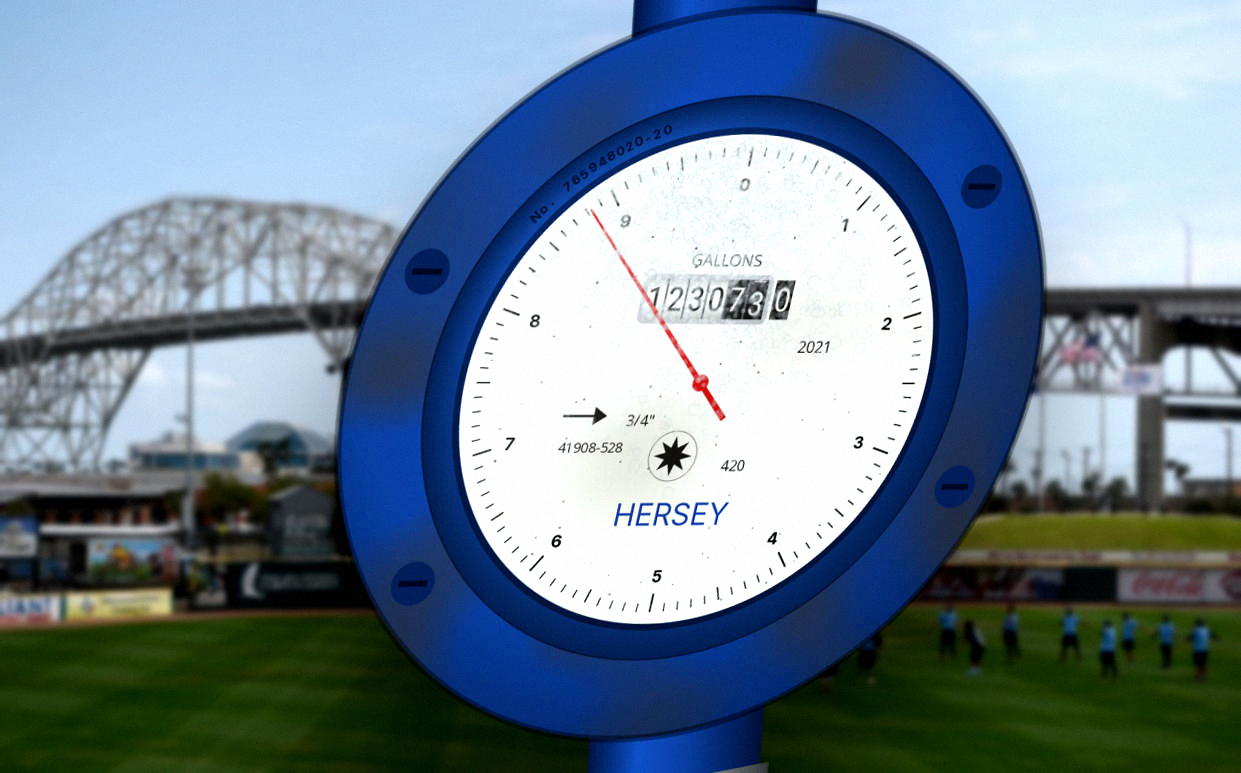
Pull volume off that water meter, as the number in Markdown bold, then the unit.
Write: **1230728.8** gal
